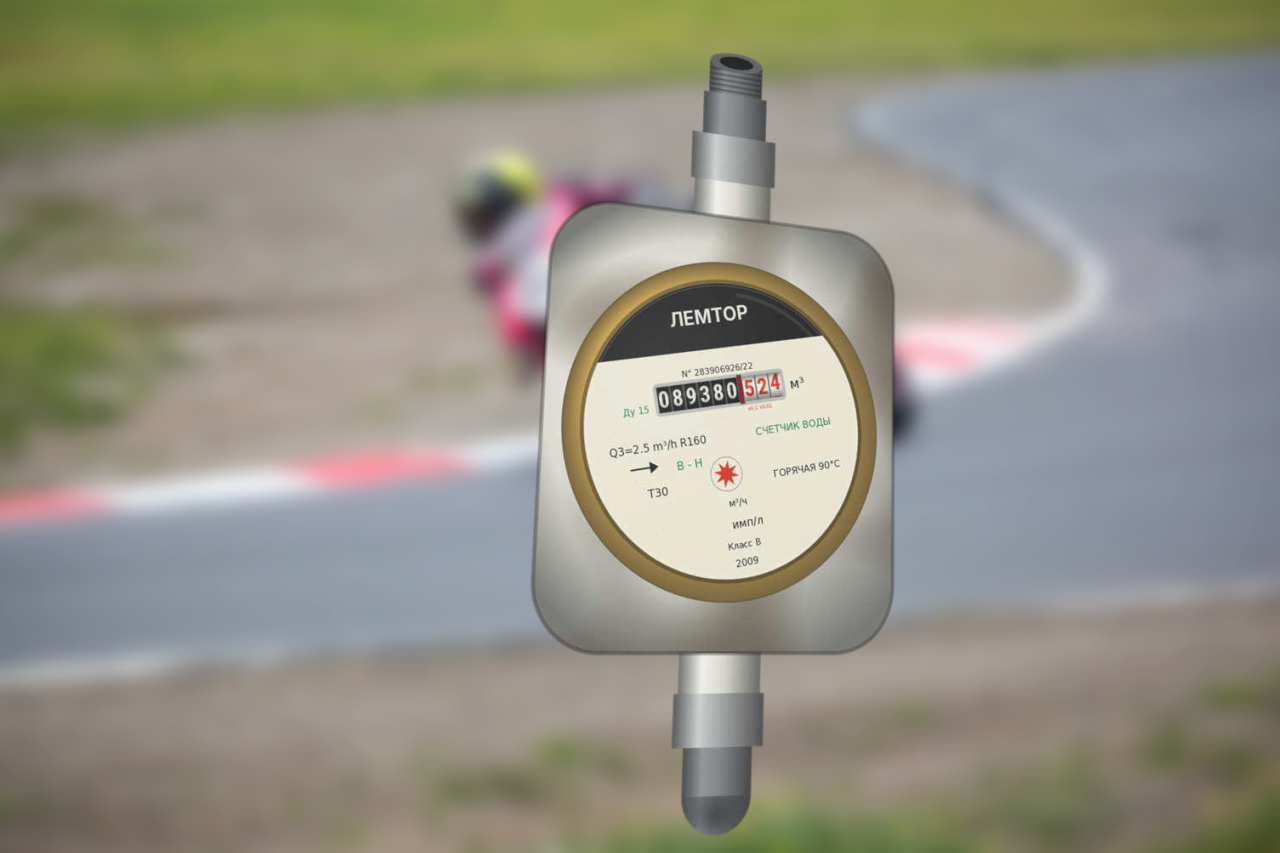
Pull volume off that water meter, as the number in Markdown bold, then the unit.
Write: **89380.524** m³
